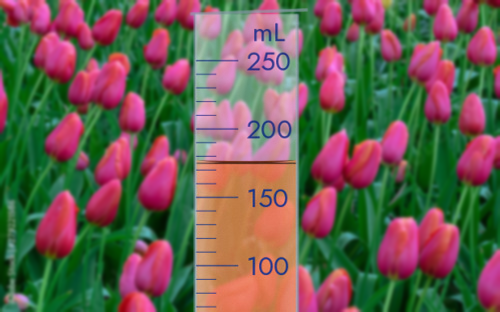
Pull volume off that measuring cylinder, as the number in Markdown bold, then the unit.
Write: **175** mL
